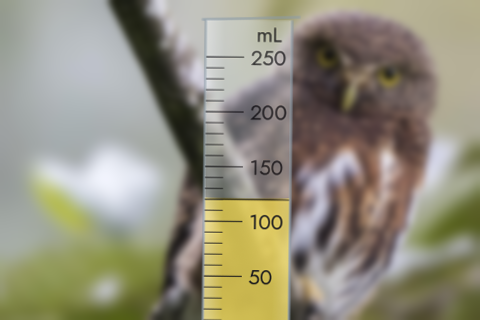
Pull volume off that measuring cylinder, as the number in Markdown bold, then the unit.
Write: **120** mL
